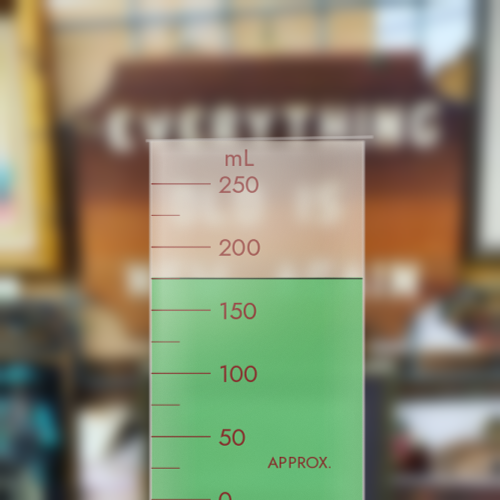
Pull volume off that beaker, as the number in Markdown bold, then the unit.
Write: **175** mL
